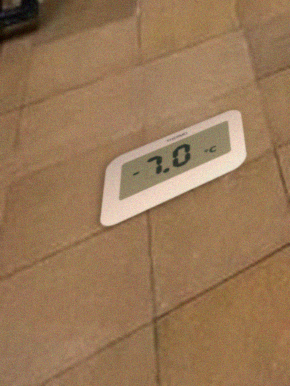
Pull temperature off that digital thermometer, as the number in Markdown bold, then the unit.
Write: **-7.0** °C
